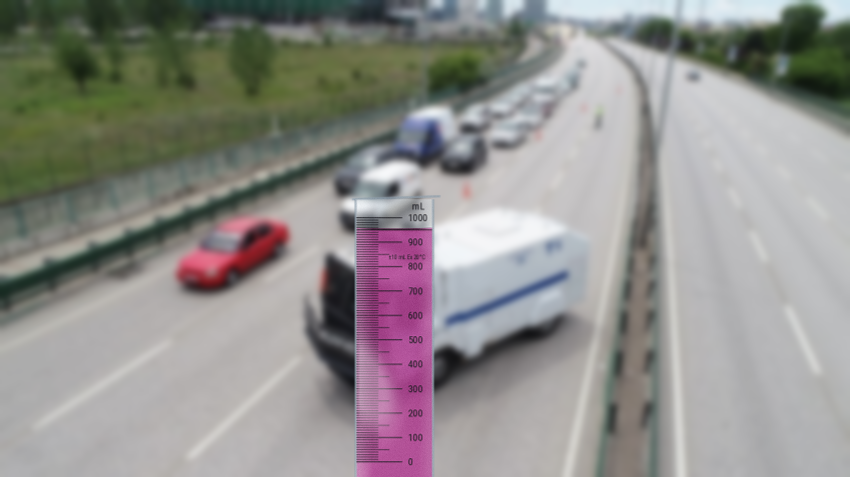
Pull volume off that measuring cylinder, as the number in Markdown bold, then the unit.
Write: **950** mL
